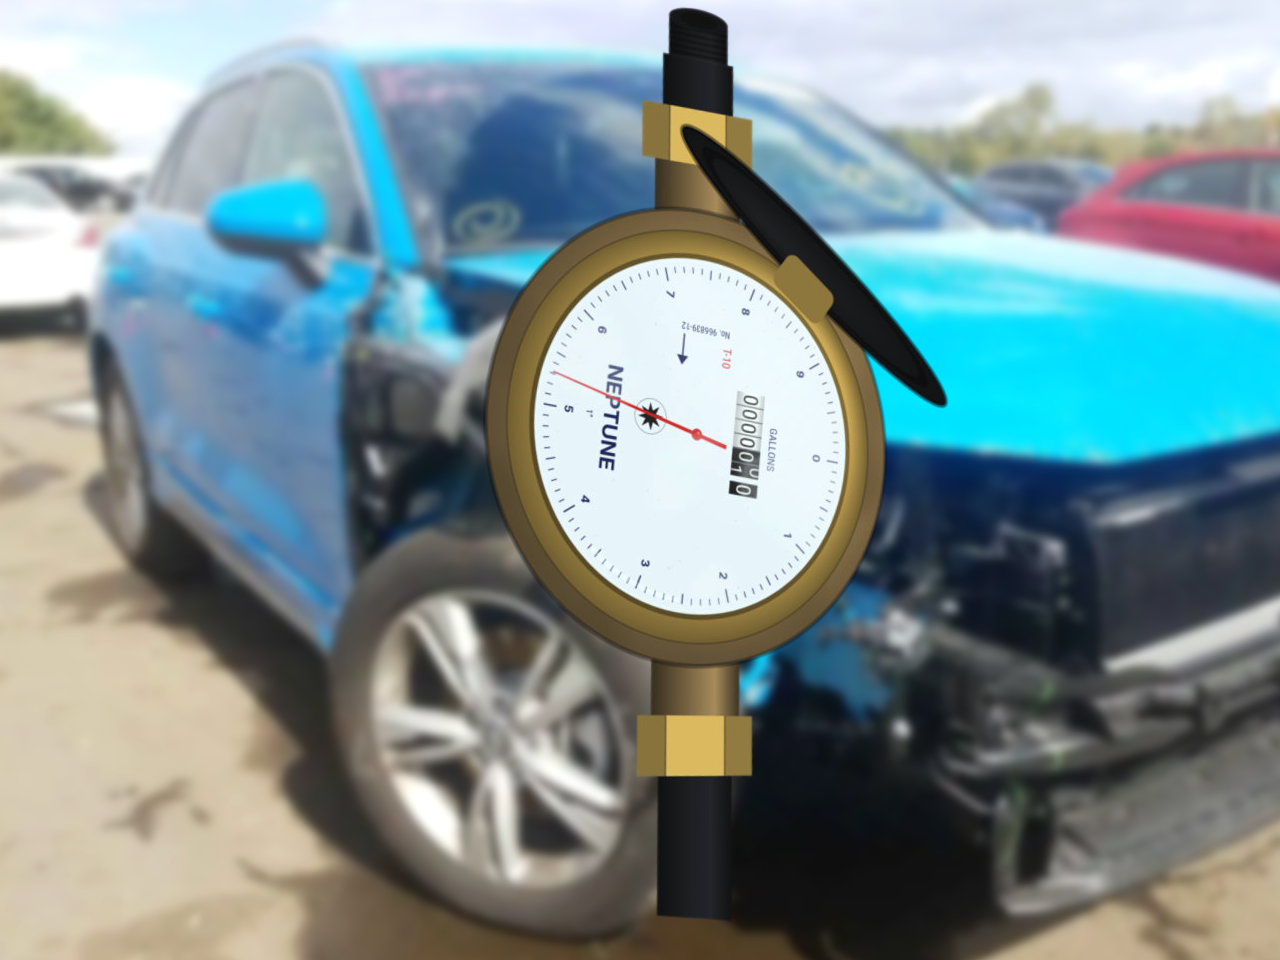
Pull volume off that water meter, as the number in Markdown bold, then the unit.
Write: **5.3** gal
